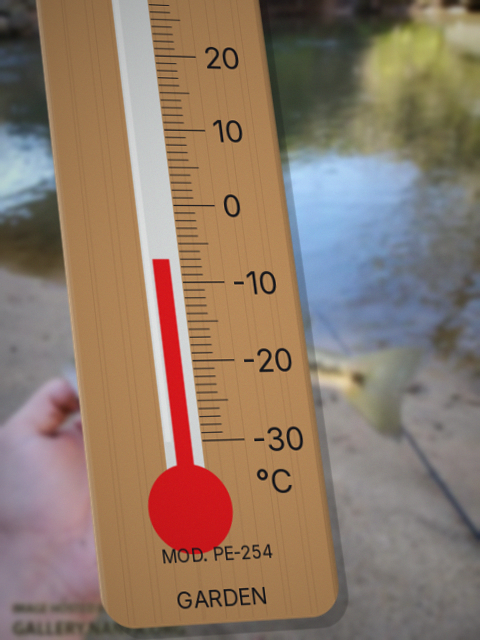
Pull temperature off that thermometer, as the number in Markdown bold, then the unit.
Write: **-7** °C
